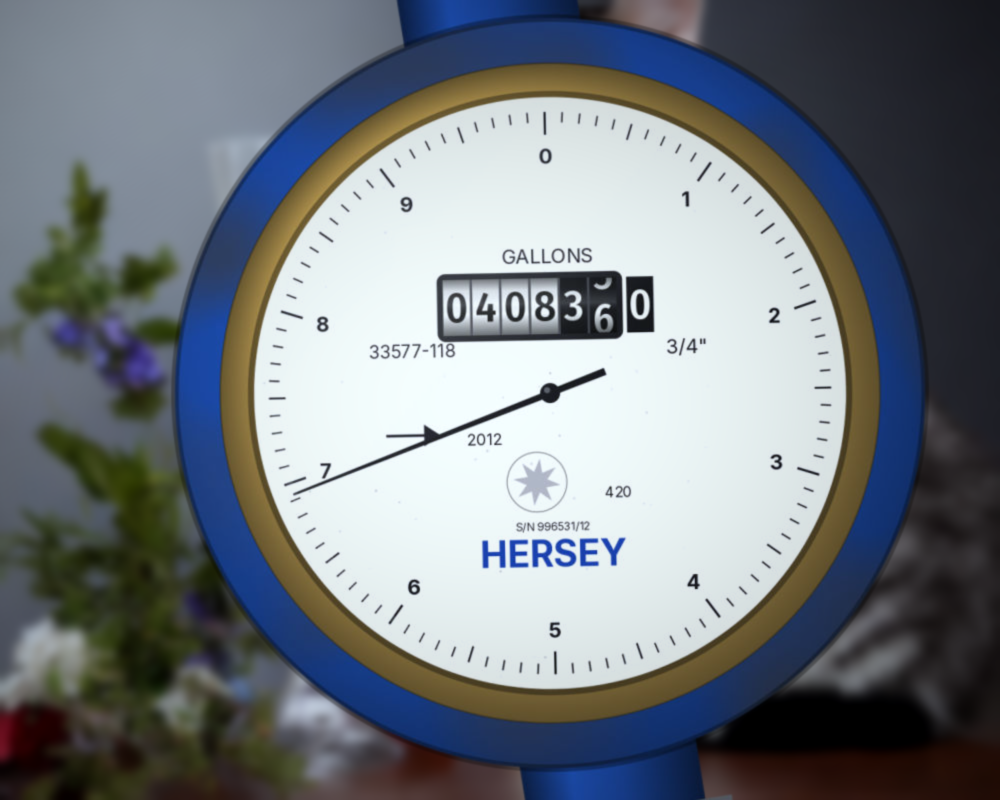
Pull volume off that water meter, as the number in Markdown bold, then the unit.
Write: **408356.9** gal
